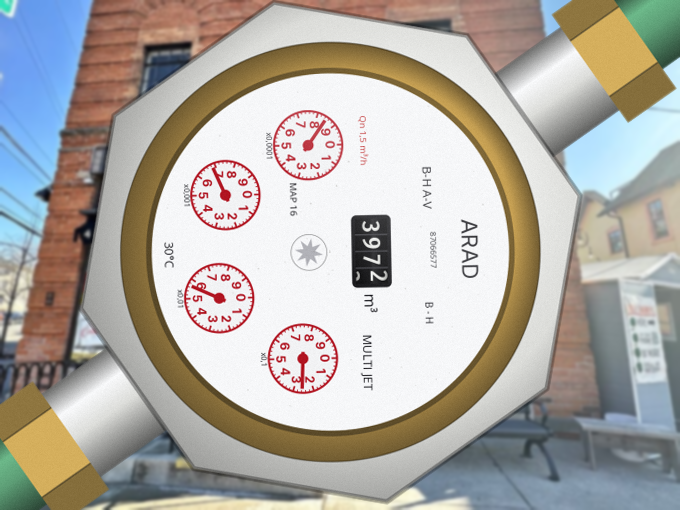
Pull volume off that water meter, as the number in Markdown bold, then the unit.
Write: **3972.2568** m³
